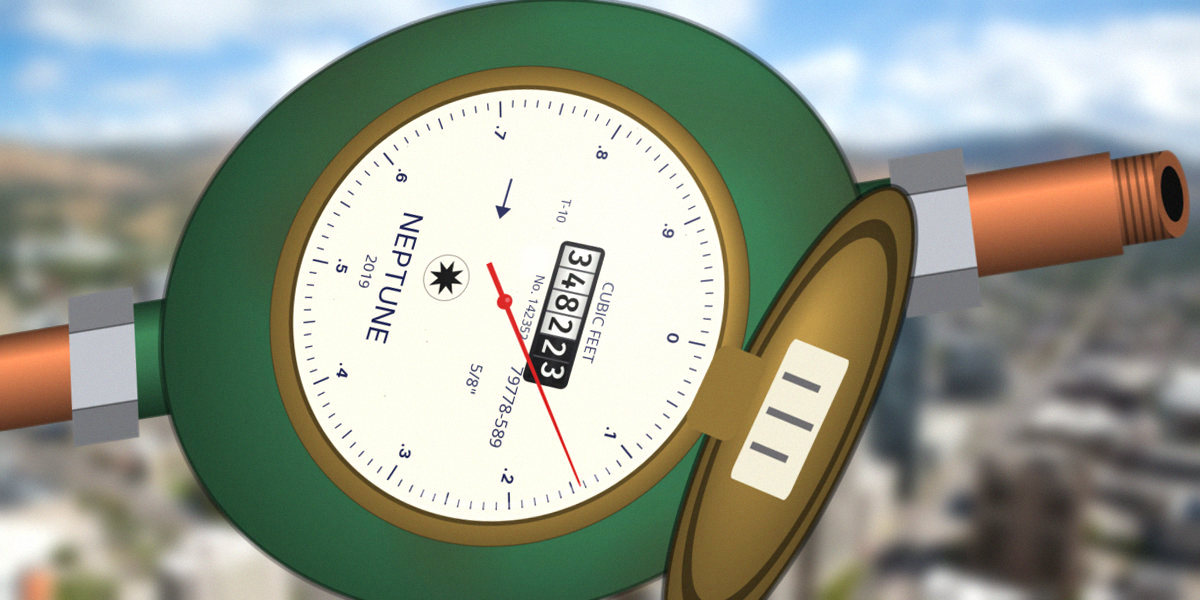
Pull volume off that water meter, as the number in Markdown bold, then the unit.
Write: **348223.14** ft³
